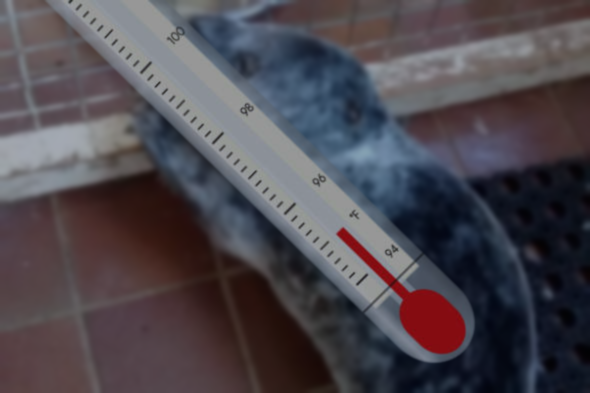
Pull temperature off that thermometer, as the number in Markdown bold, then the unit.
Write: **95** °F
